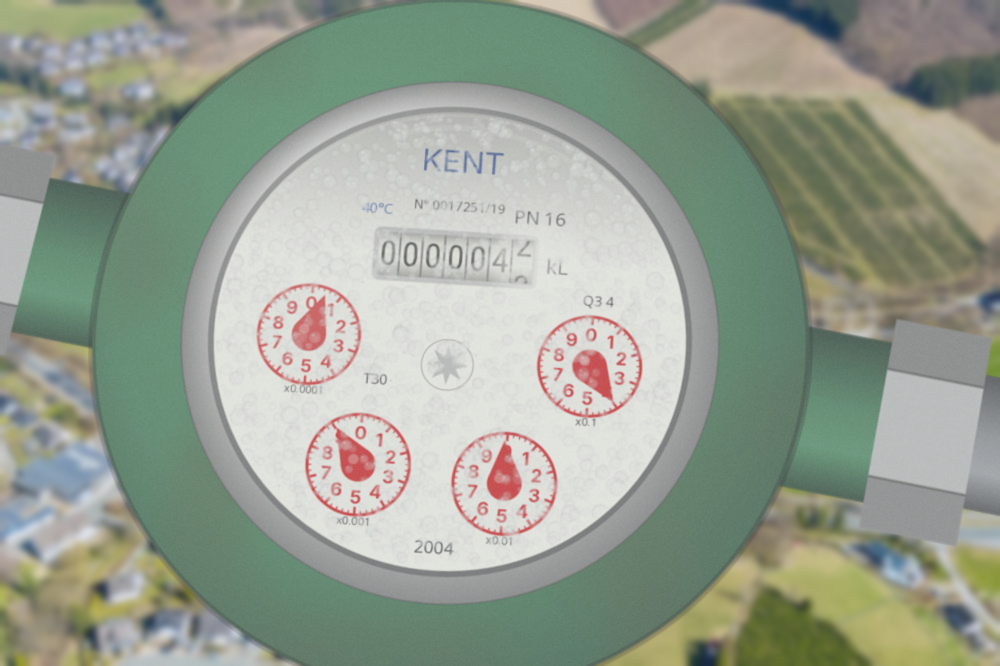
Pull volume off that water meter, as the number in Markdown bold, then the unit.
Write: **42.3990** kL
